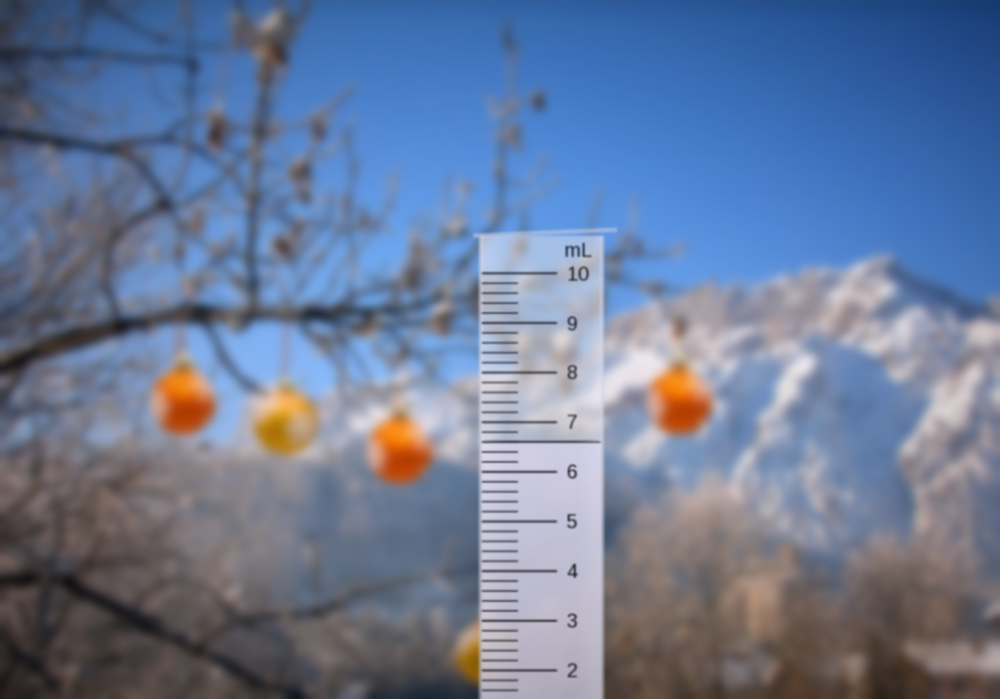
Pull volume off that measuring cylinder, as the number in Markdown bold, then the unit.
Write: **6.6** mL
